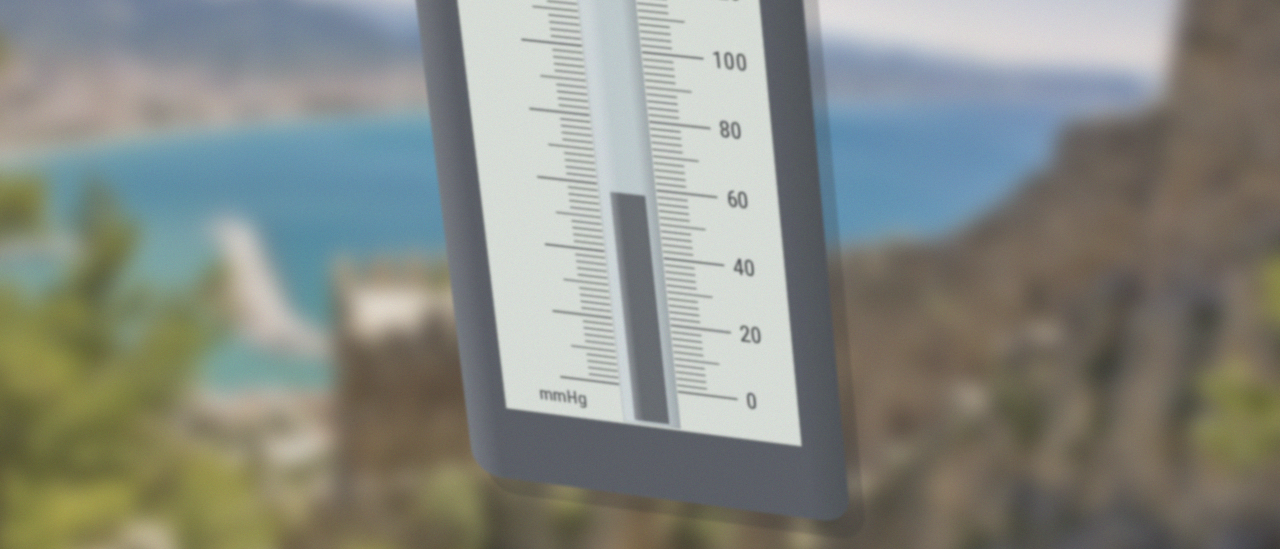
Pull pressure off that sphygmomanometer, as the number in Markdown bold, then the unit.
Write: **58** mmHg
